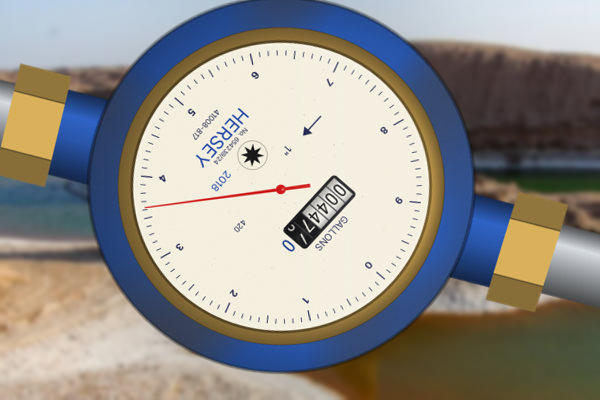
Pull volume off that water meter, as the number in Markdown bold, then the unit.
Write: **44773.6** gal
